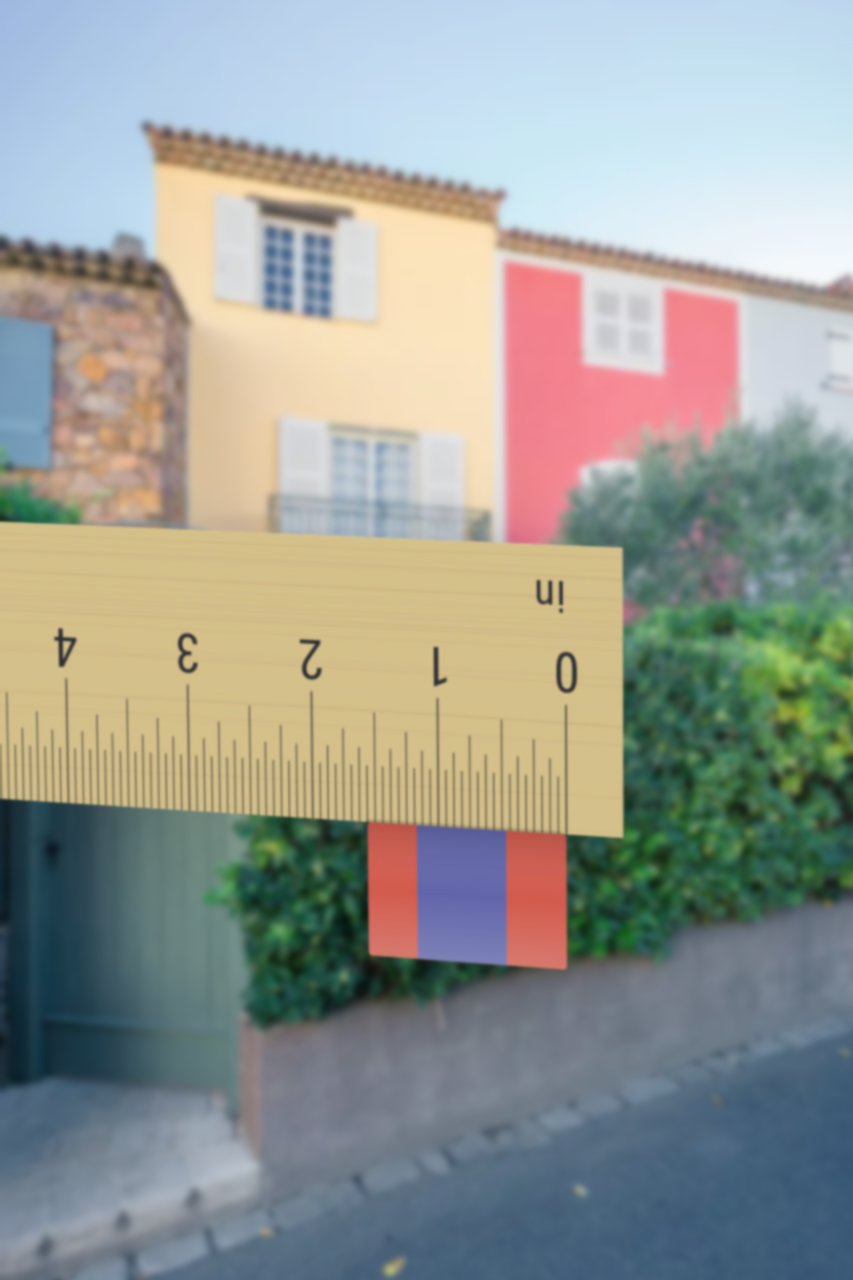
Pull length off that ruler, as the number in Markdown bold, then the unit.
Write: **1.5625** in
